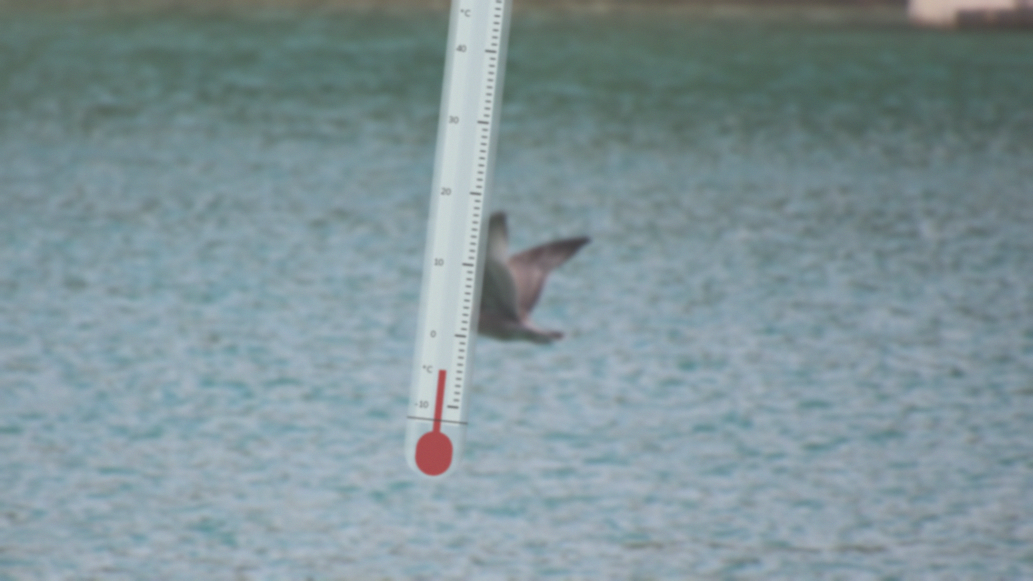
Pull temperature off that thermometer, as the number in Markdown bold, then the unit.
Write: **-5** °C
